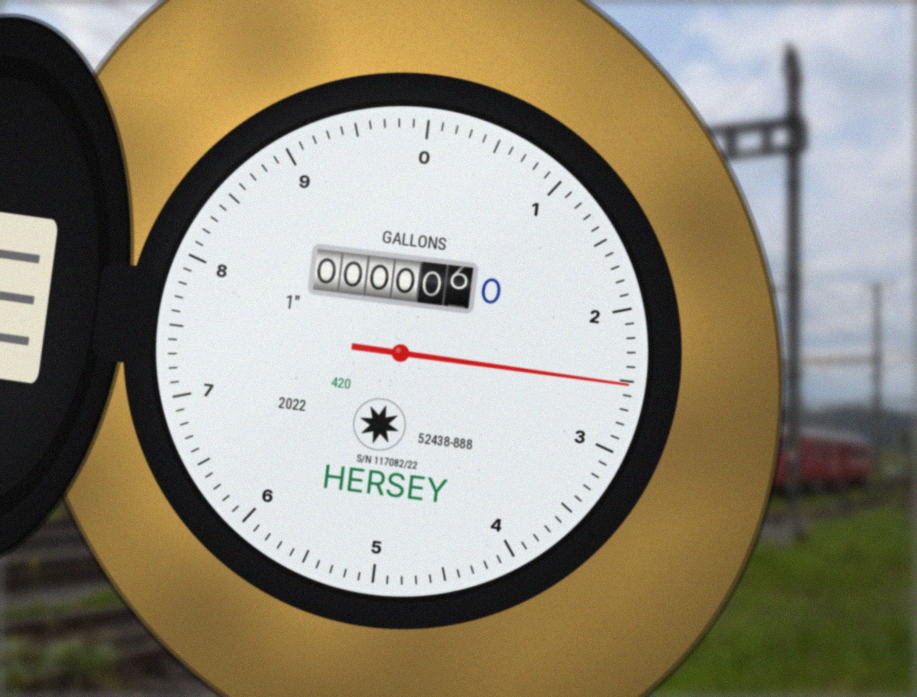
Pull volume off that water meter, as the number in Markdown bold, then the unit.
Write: **62.5** gal
